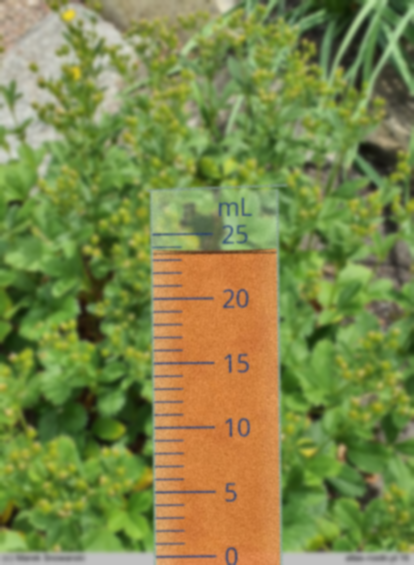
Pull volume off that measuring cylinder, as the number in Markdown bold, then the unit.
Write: **23.5** mL
